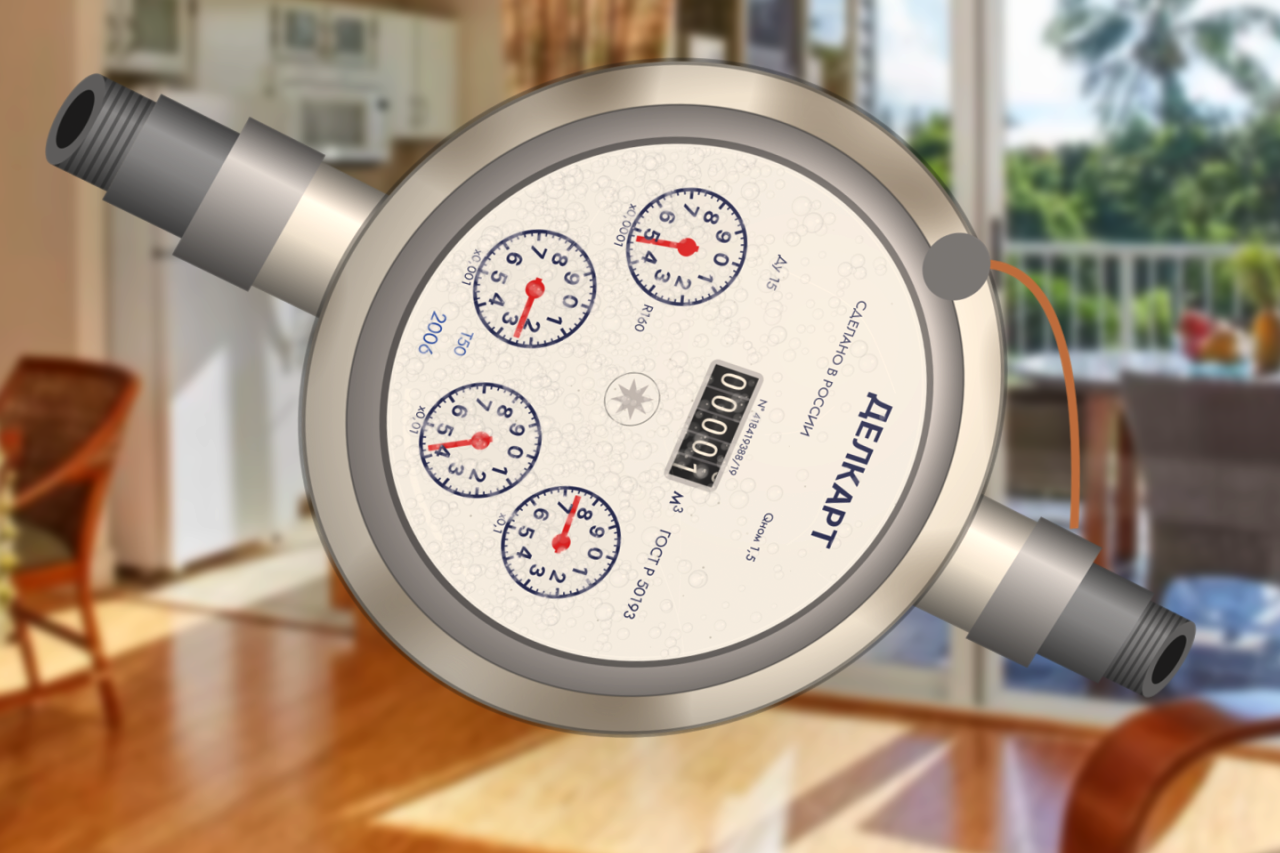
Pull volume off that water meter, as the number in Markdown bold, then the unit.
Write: **0.7424** m³
